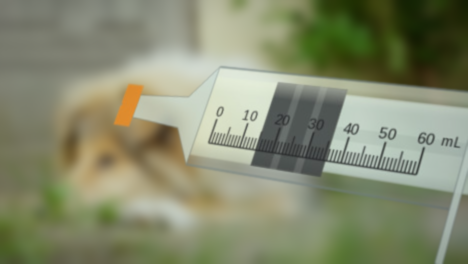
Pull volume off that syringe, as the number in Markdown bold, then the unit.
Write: **15** mL
